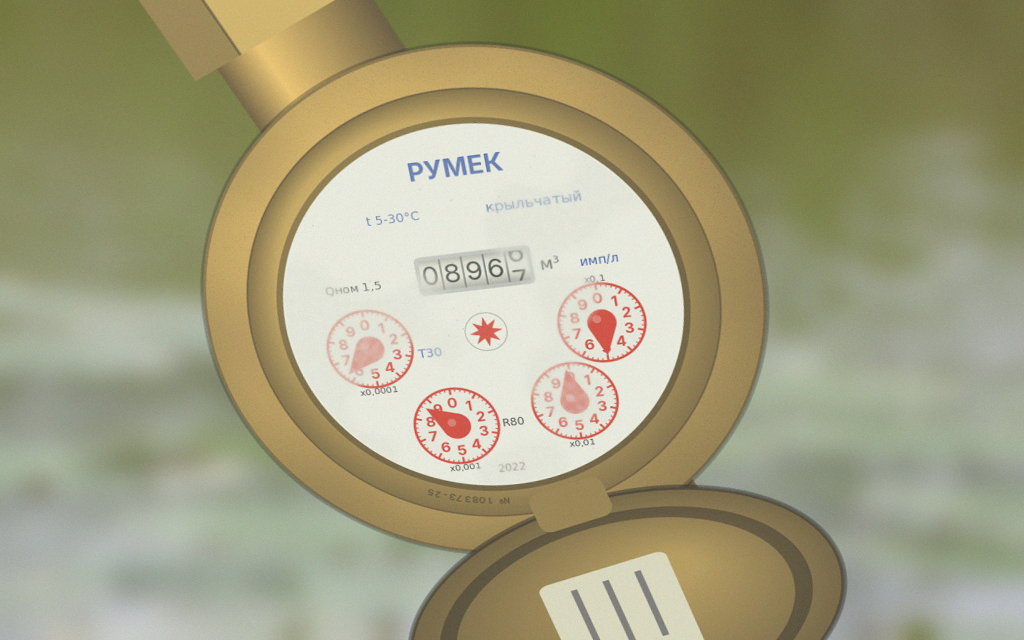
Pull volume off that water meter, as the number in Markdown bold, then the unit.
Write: **8966.4986** m³
